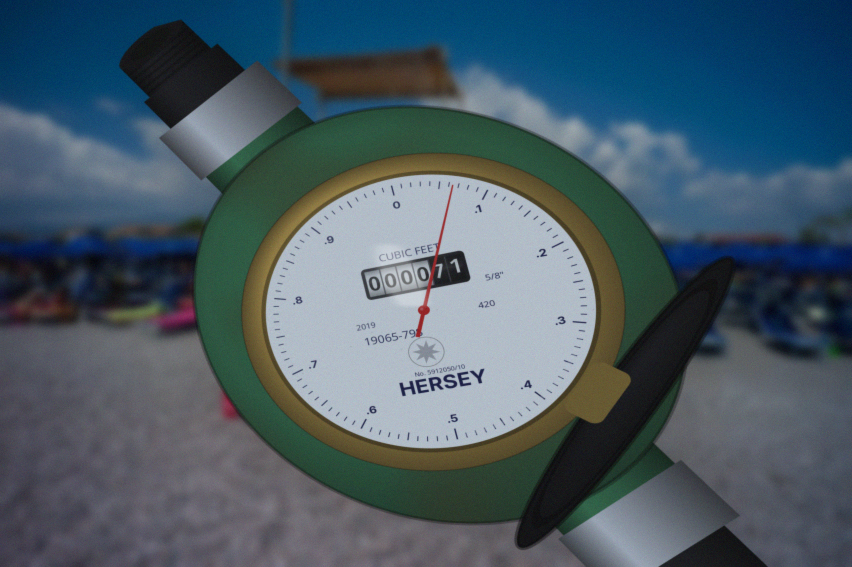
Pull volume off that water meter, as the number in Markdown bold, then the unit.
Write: **71.06** ft³
